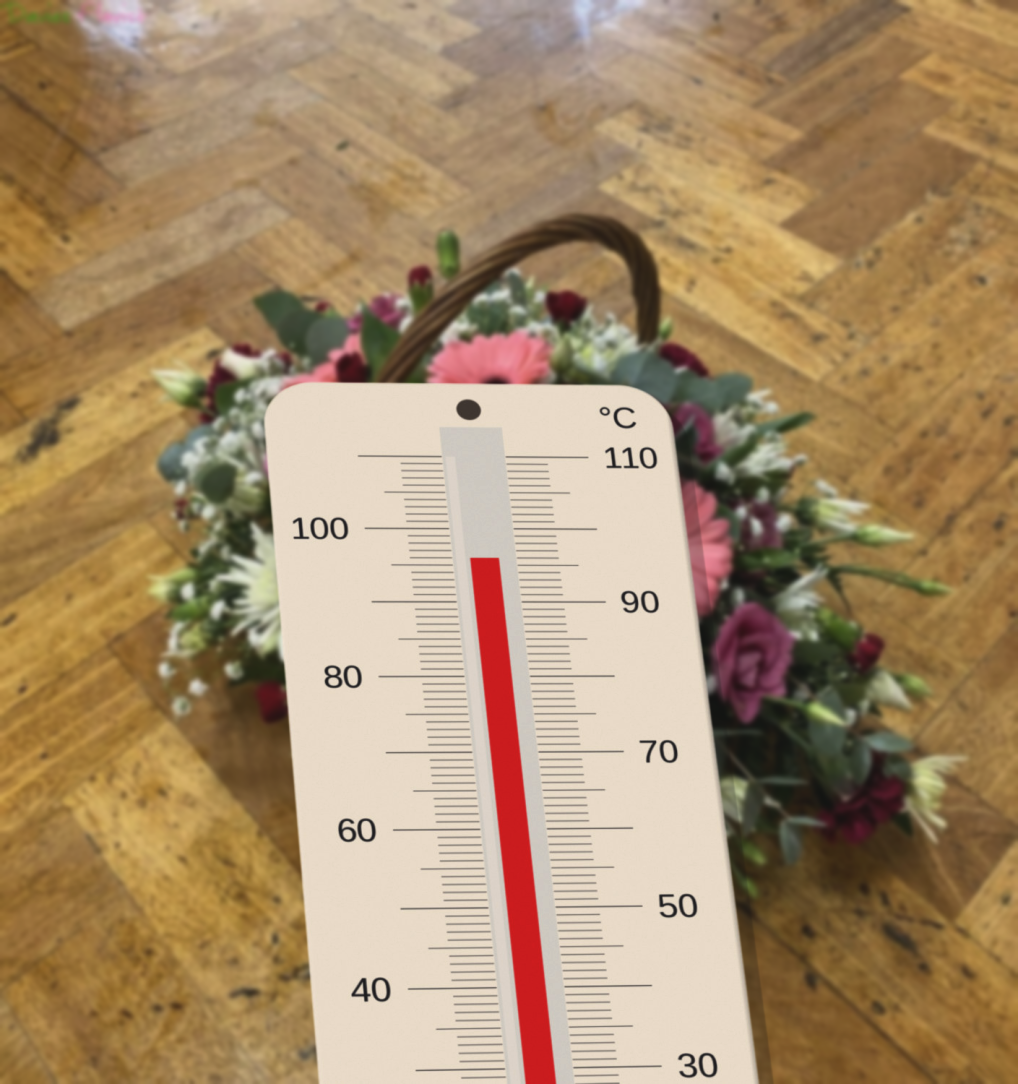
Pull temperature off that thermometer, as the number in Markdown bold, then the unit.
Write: **96** °C
